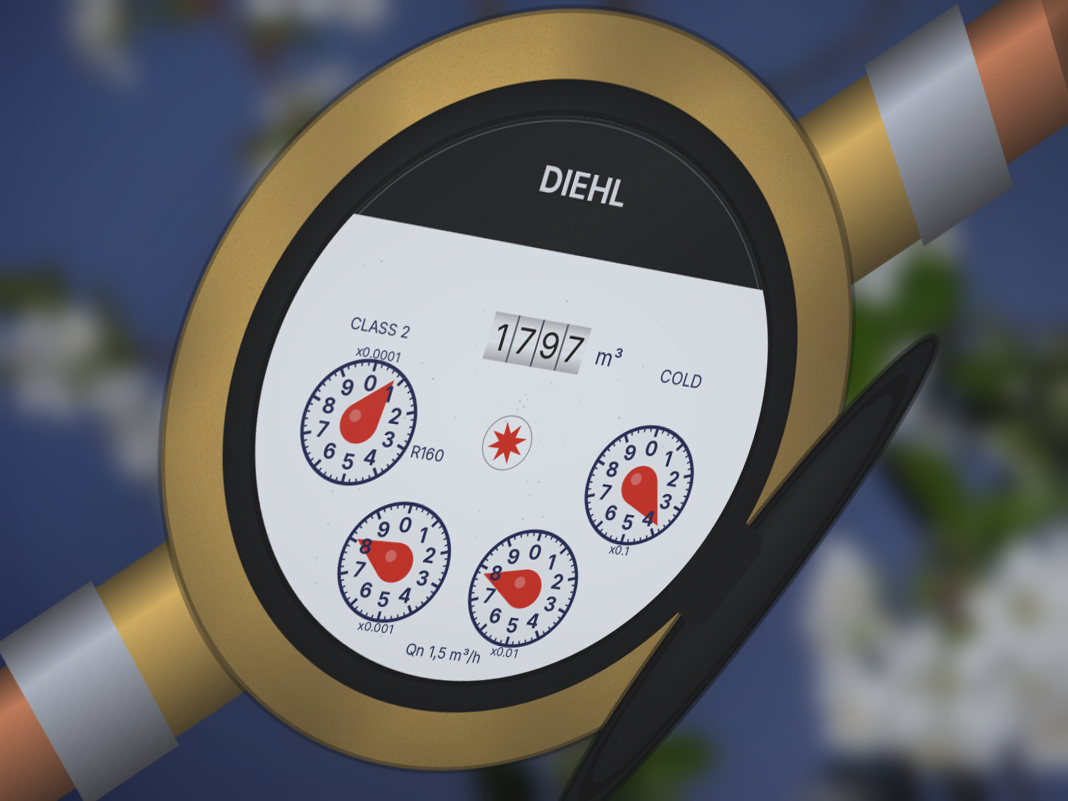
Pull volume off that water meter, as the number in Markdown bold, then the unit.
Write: **1797.3780** m³
